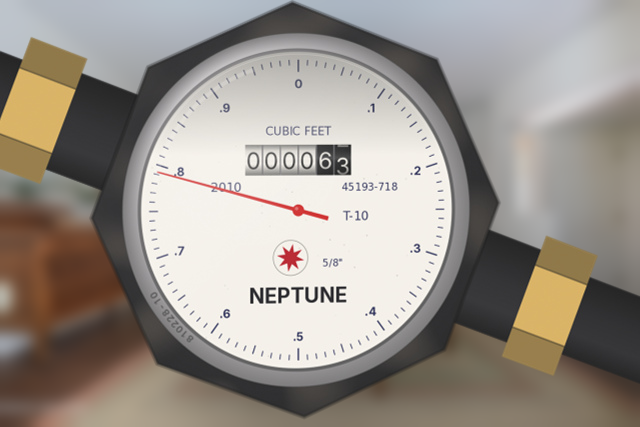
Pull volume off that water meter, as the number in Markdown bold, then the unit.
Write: **62.79** ft³
